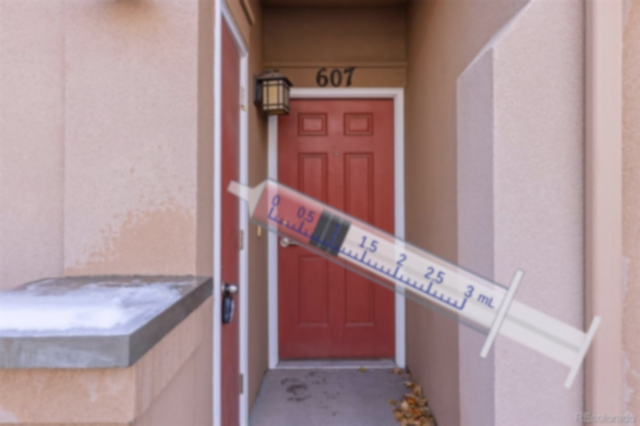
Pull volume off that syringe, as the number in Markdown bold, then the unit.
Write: **0.7** mL
